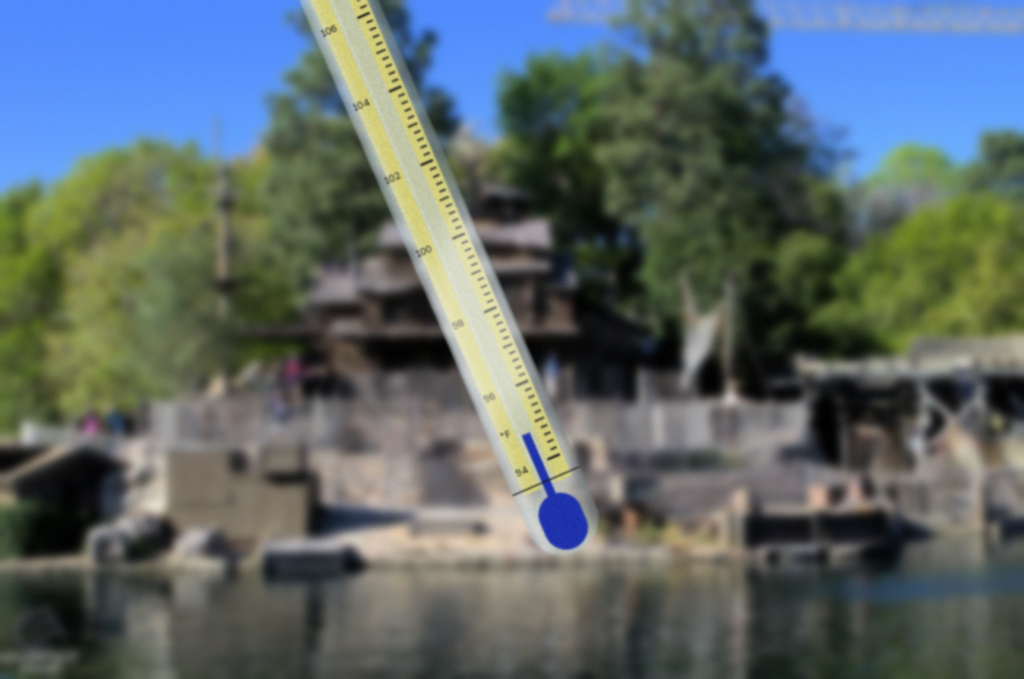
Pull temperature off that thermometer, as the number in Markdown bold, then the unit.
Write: **94.8** °F
